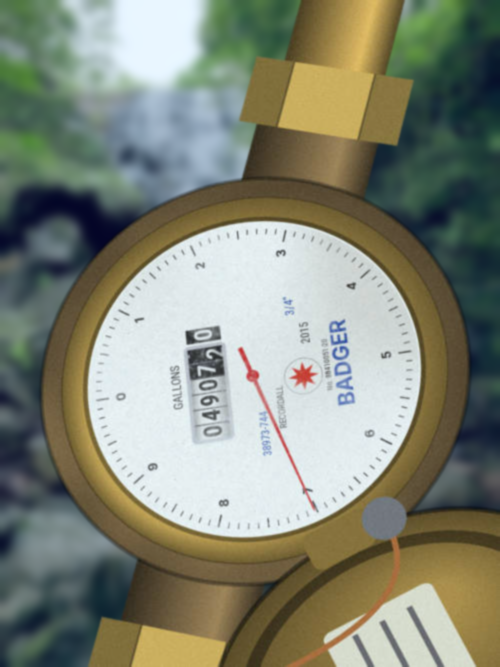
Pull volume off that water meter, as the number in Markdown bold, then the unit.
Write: **490717.0** gal
